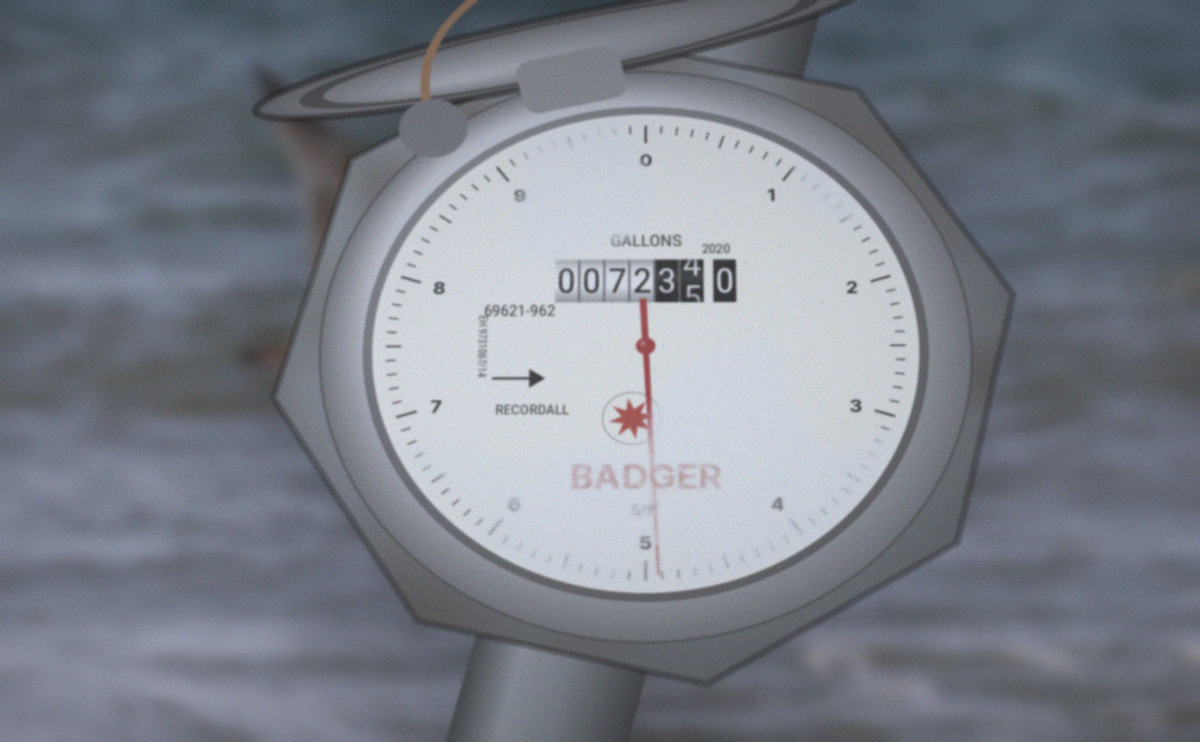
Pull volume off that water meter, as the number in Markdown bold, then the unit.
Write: **72344.9** gal
